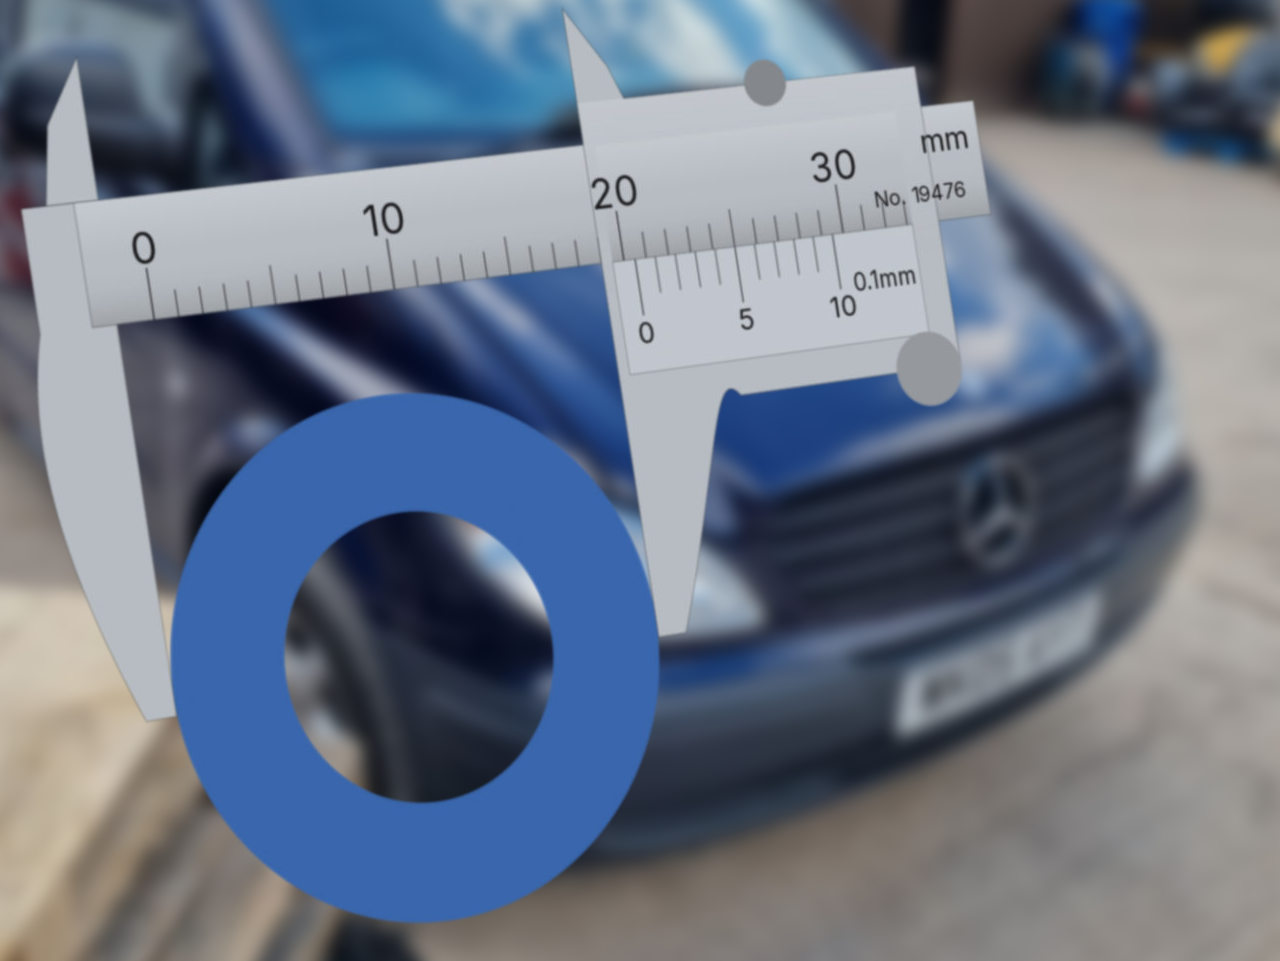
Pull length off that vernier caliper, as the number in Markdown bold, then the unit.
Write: **20.5** mm
